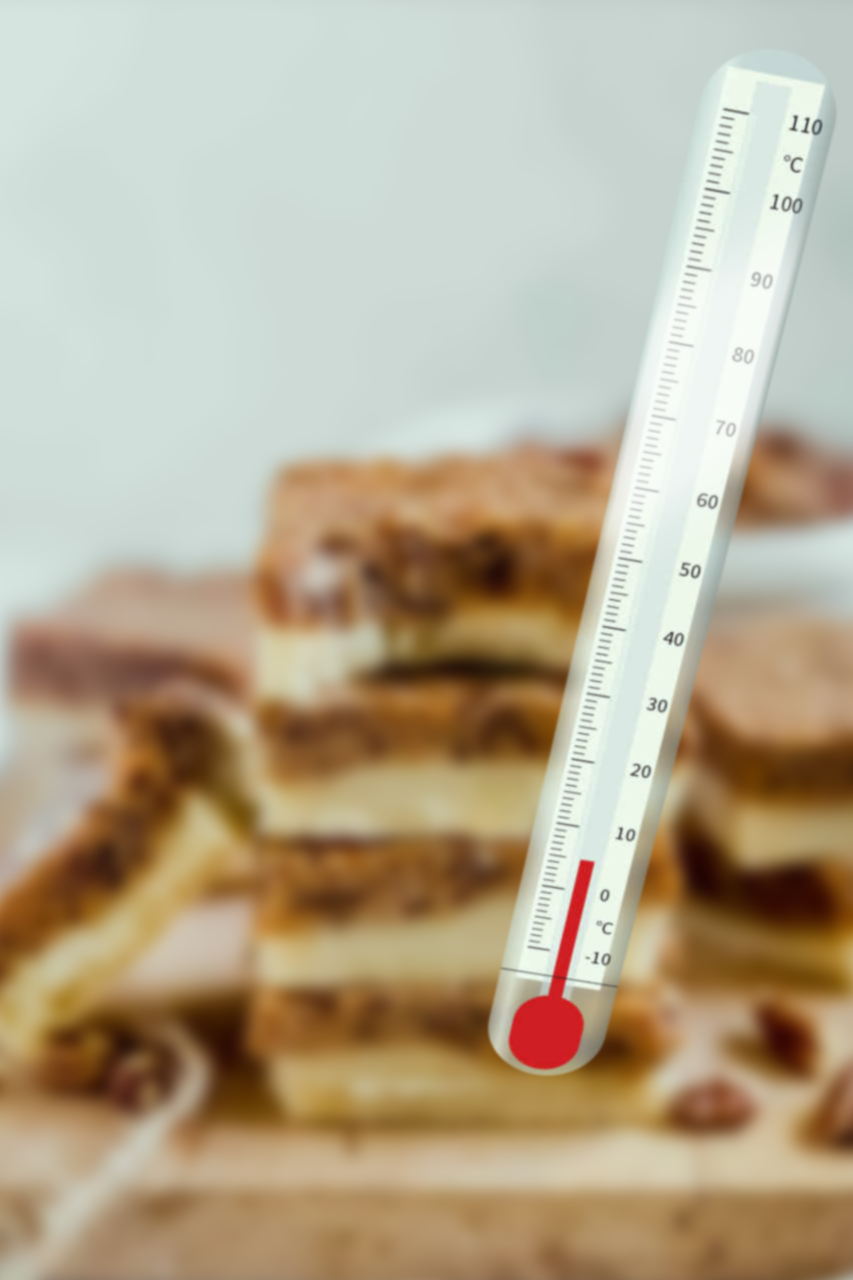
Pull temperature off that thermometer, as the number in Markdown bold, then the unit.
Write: **5** °C
